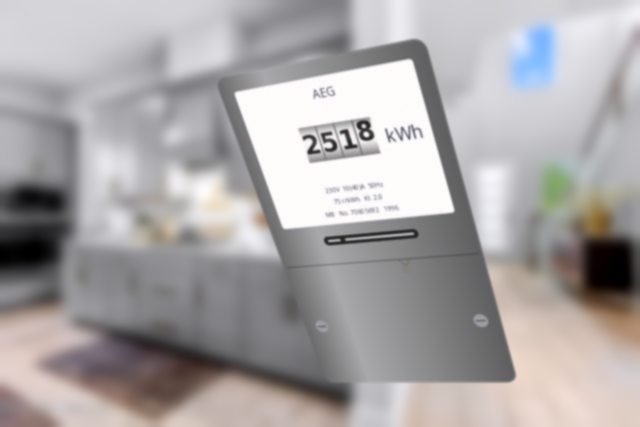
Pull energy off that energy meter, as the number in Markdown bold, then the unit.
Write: **2518** kWh
